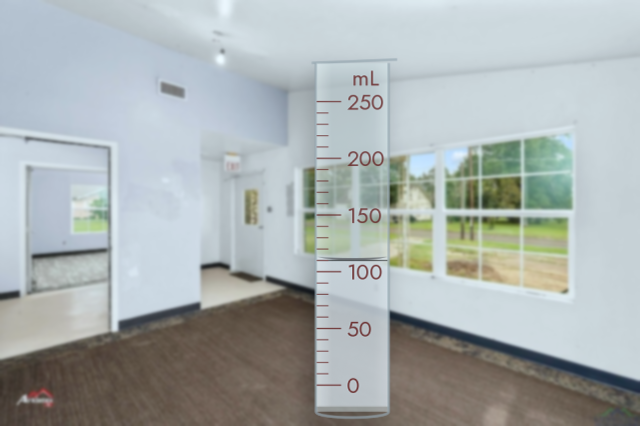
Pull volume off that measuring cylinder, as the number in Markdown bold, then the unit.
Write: **110** mL
